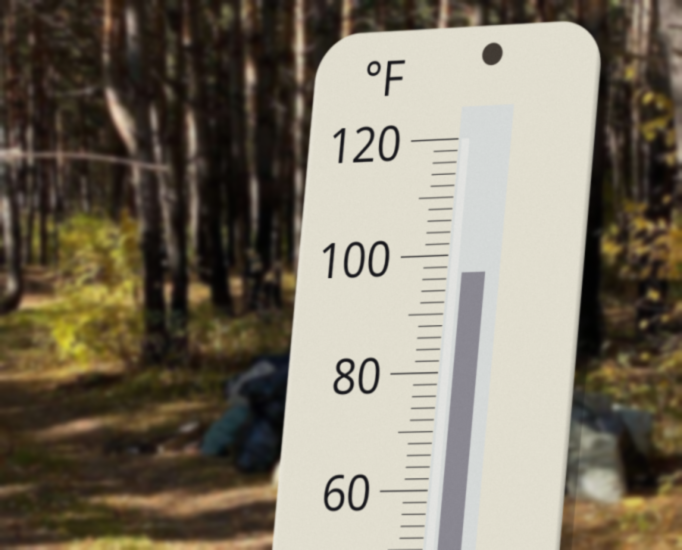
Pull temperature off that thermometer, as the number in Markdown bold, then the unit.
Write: **97** °F
